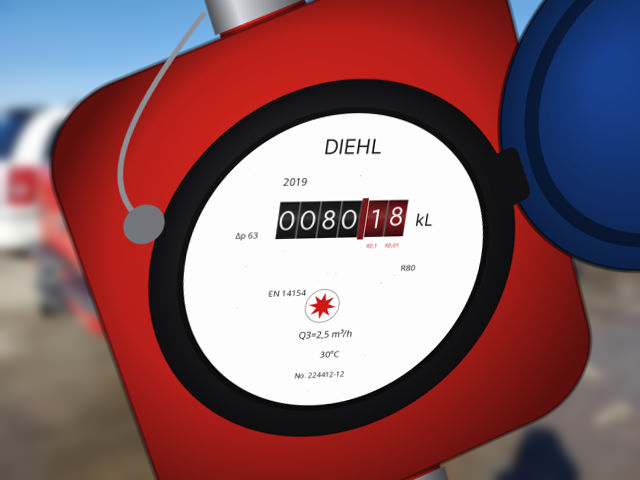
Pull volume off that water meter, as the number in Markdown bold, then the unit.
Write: **80.18** kL
